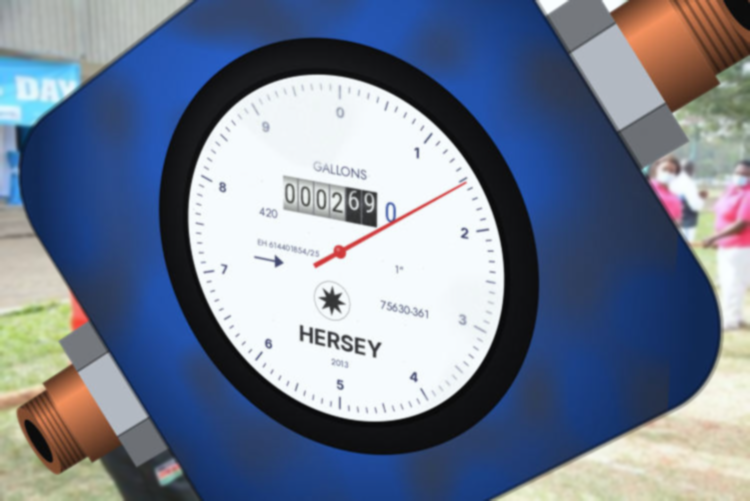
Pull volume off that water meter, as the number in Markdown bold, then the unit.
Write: **2691.5** gal
